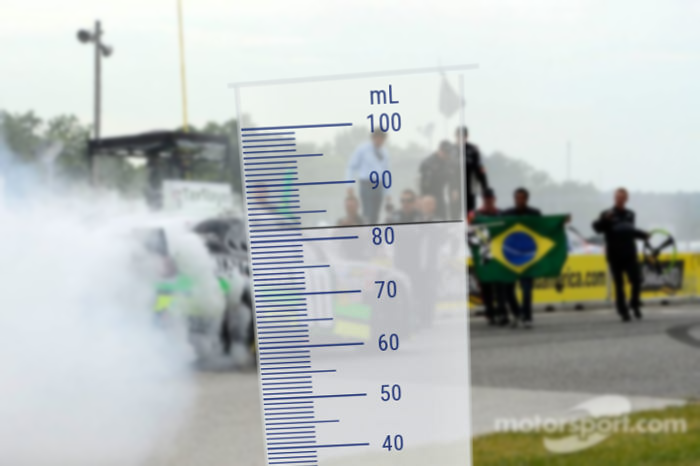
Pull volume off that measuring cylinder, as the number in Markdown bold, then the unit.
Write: **82** mL
